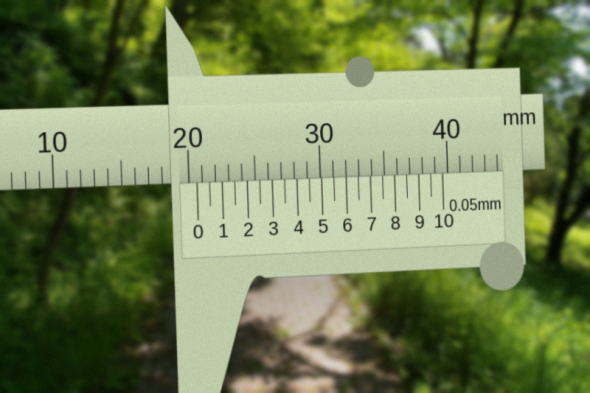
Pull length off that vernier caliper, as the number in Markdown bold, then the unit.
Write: **20.6** mm
